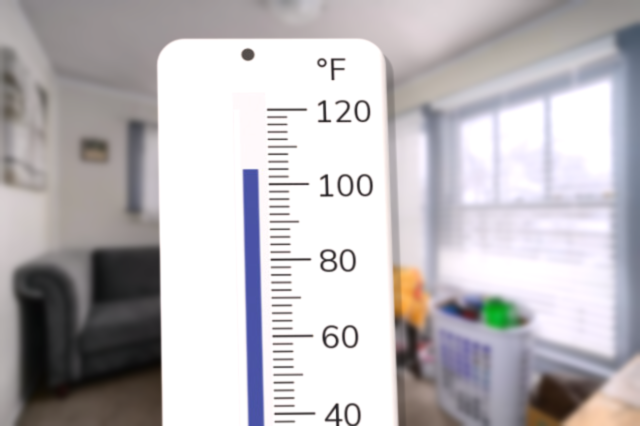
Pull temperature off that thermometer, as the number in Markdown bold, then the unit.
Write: **104** °F
